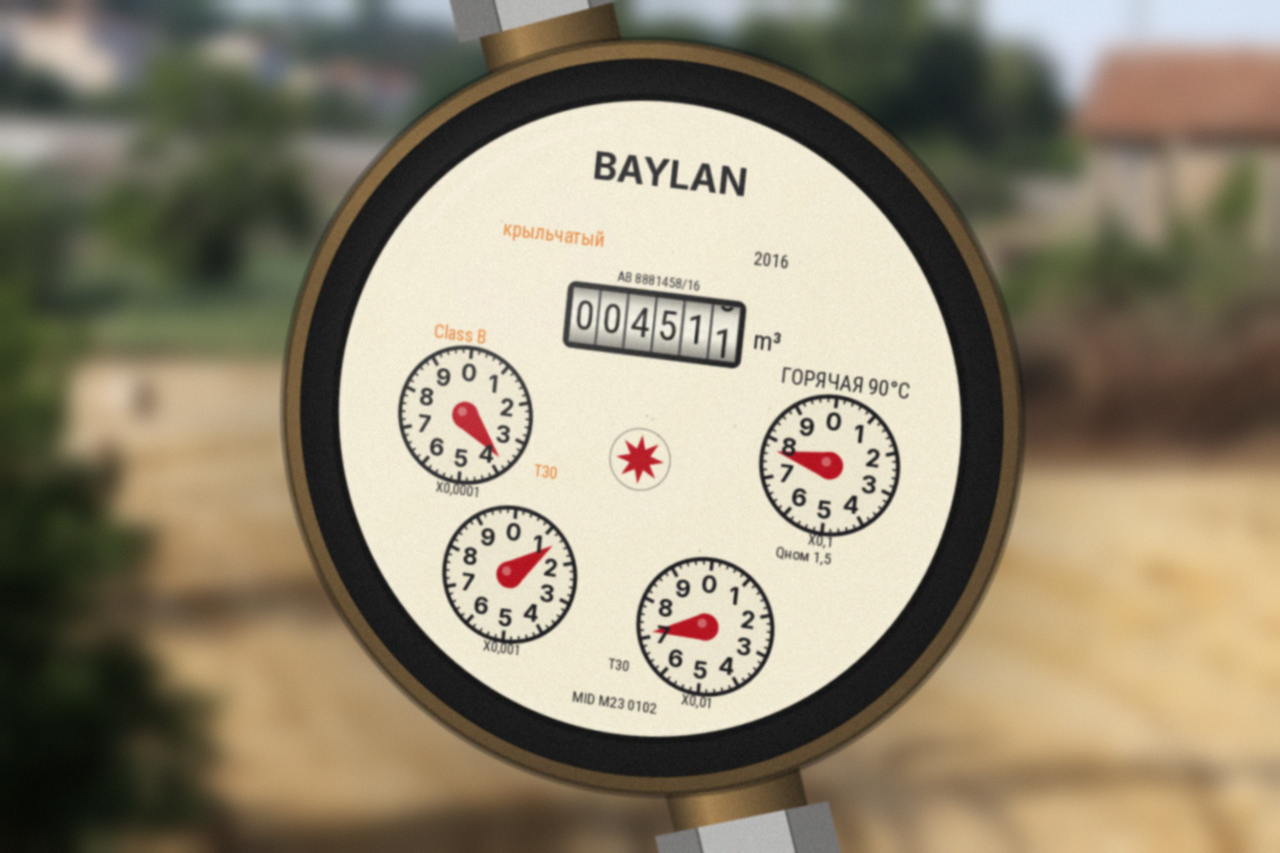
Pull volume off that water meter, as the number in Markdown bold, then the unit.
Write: **4510.7713** m³
